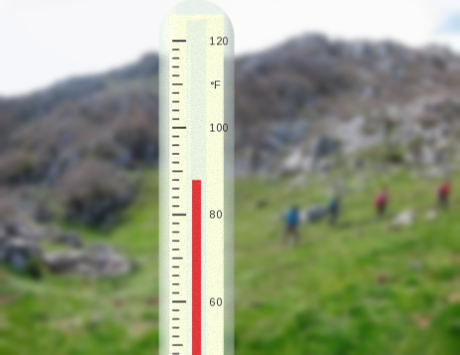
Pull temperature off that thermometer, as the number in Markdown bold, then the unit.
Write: **88** °F
